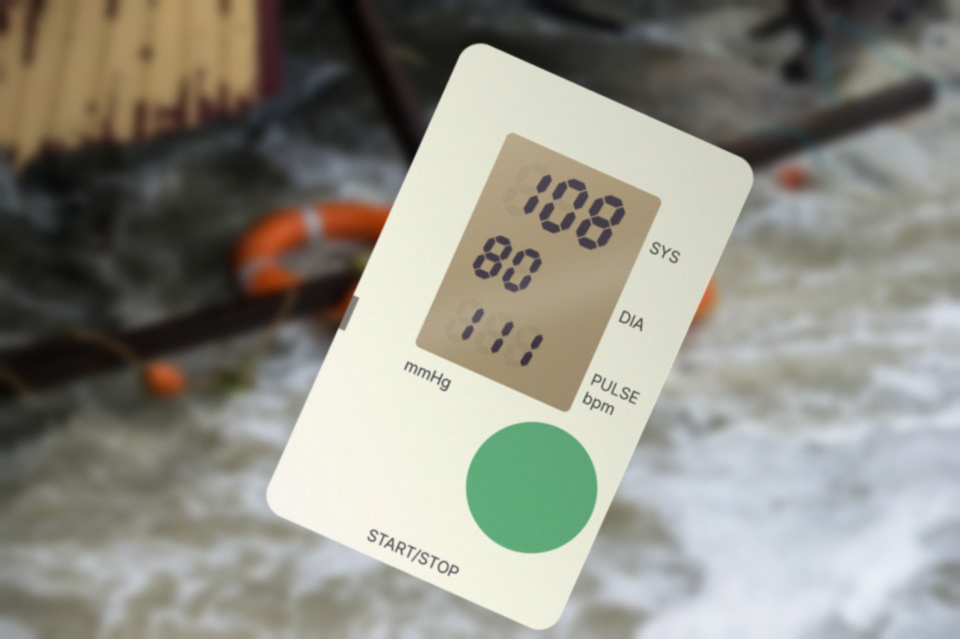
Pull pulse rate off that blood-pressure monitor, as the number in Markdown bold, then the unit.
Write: **111** bpm
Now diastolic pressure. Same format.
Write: **80** mmHg
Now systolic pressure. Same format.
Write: **108** mmHg
